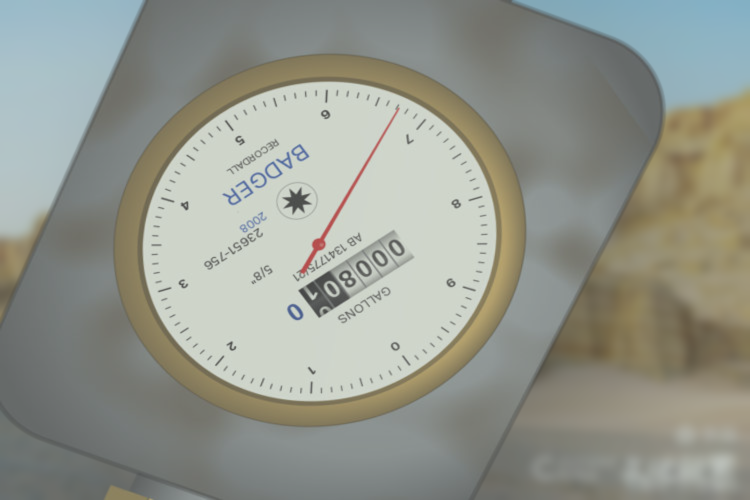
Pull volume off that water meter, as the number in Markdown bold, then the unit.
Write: **8006.7** gal
